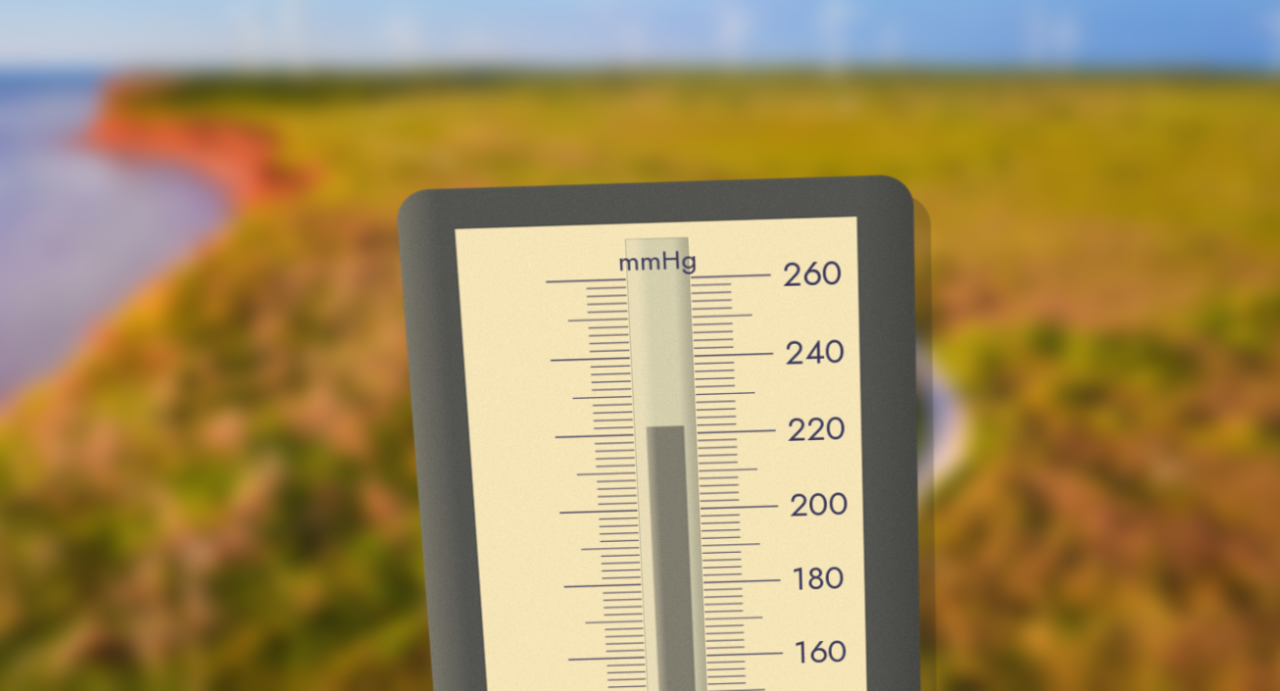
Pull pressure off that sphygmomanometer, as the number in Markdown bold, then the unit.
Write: **222** mmHg
